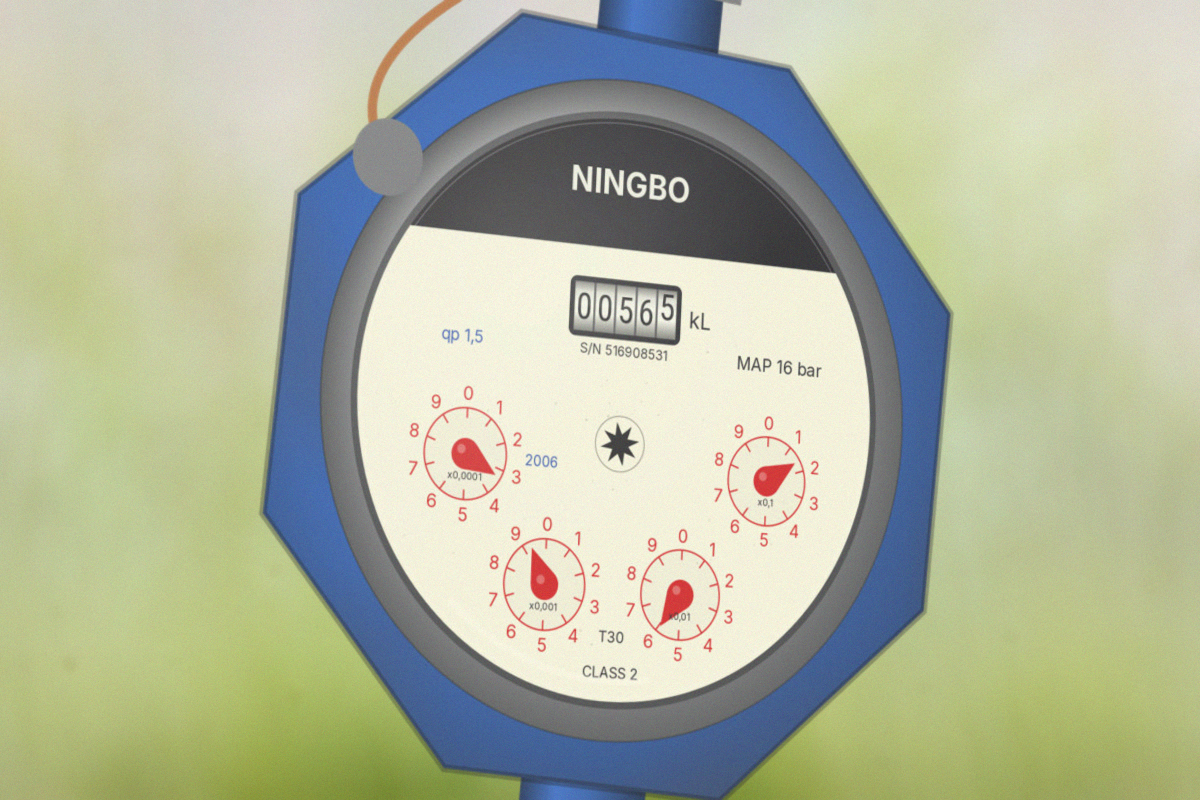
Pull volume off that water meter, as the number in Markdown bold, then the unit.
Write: **565.1593** kL
